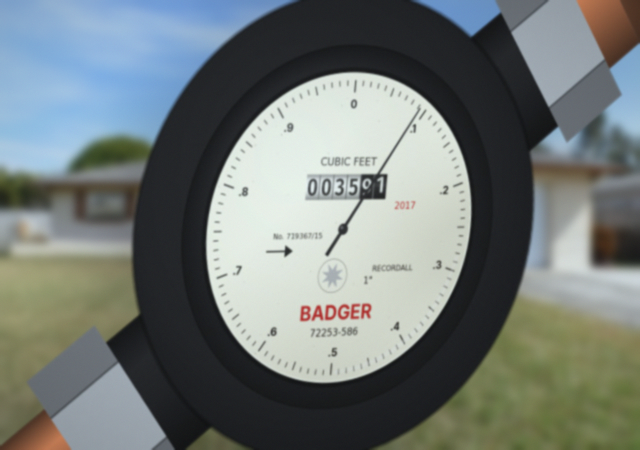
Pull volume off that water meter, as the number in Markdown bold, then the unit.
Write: **3591.09** ft³
